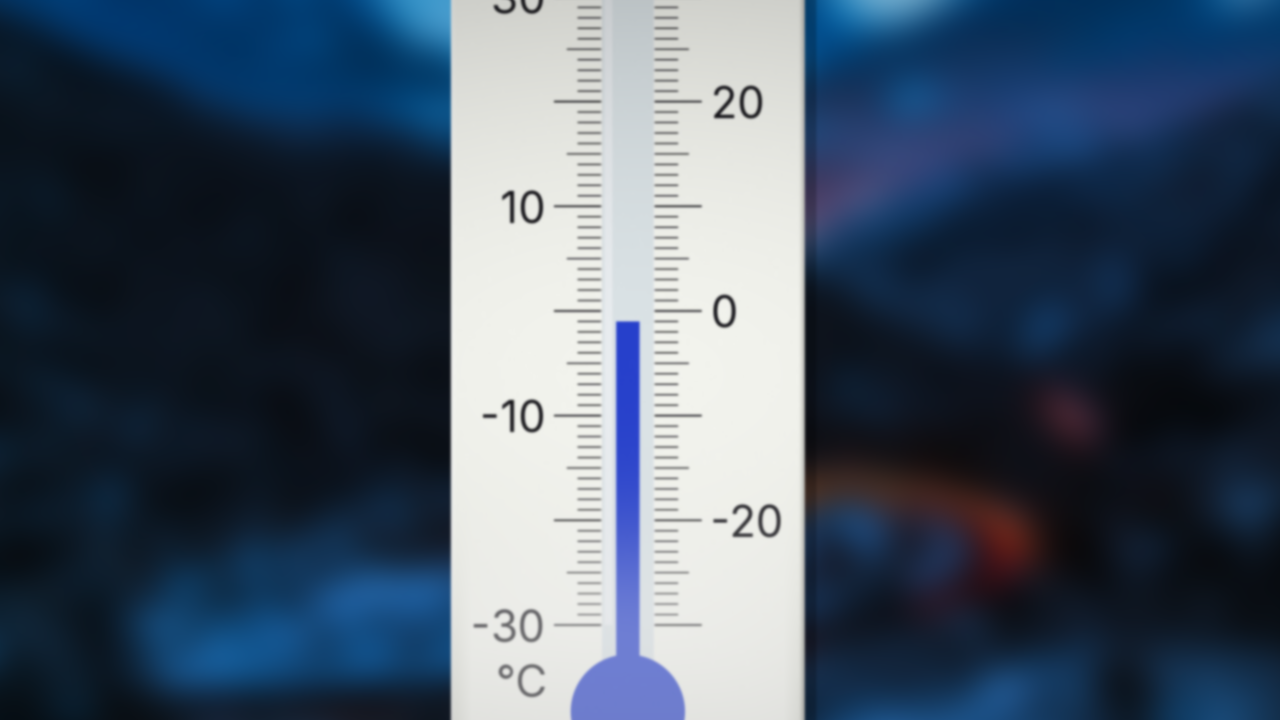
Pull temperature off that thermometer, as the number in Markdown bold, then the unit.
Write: **-1** °C
